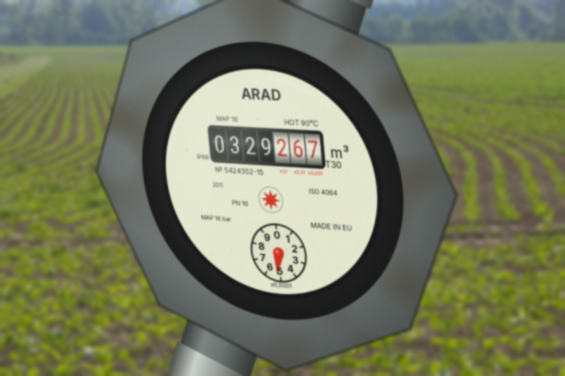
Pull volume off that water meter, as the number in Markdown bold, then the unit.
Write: **329.2675** m³
